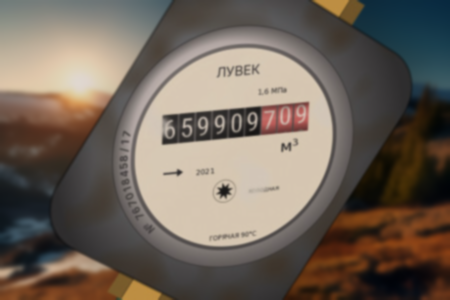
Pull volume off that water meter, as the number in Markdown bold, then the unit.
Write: **659909.709** m³
